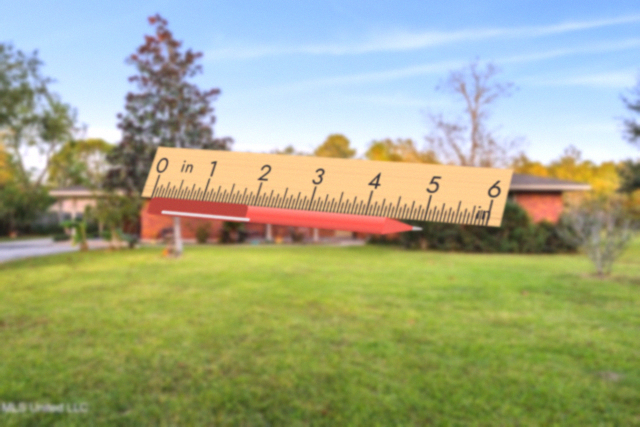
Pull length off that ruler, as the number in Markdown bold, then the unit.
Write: **5** in
